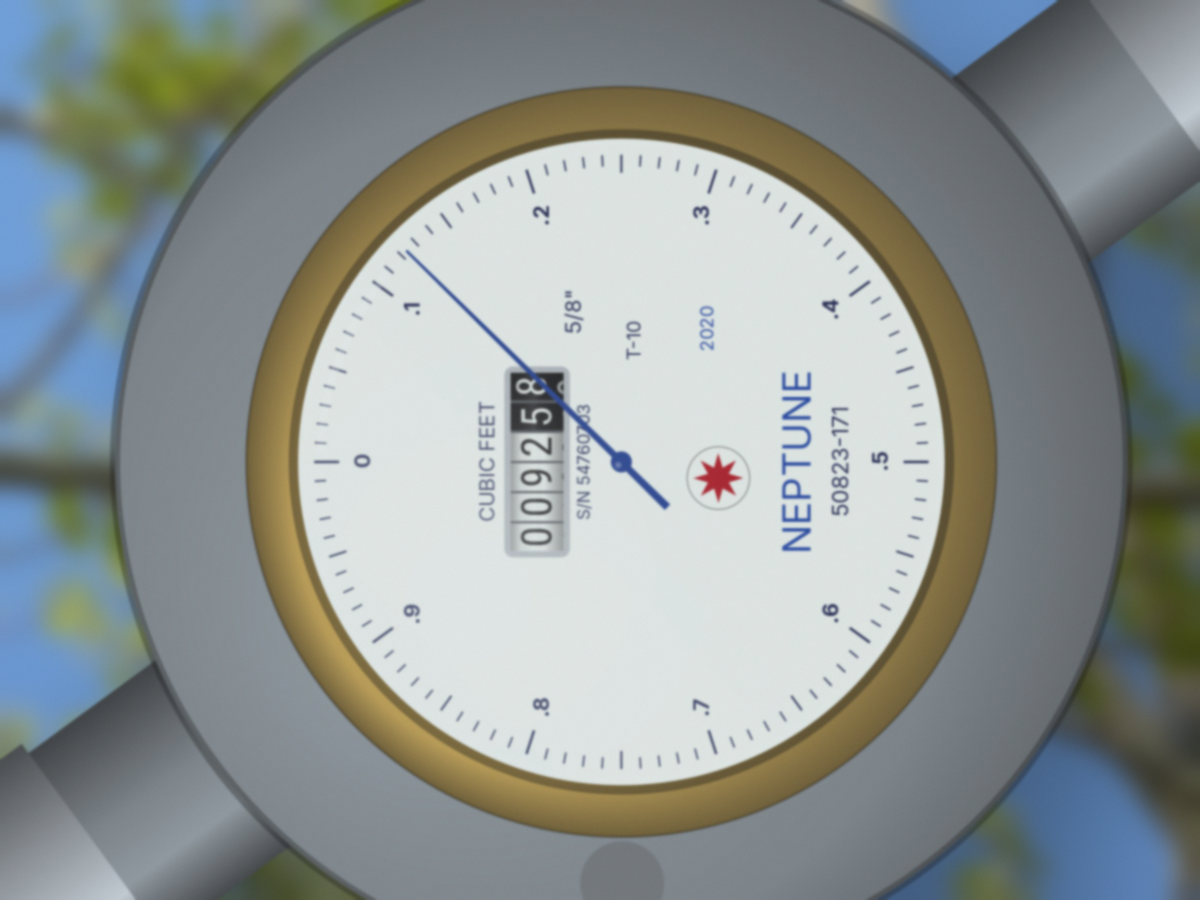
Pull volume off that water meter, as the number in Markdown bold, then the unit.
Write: **9258.12** ft³
